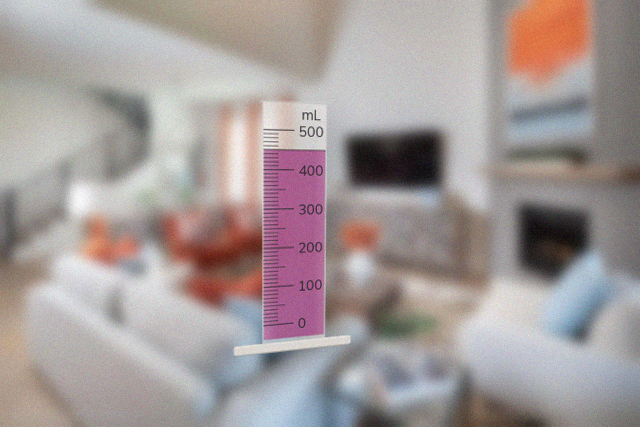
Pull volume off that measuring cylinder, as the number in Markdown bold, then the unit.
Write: **450** mL
